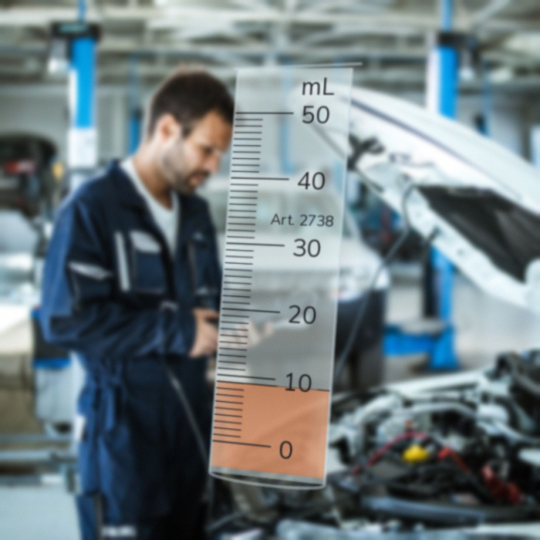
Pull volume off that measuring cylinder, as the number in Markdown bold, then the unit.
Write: **9** mL
